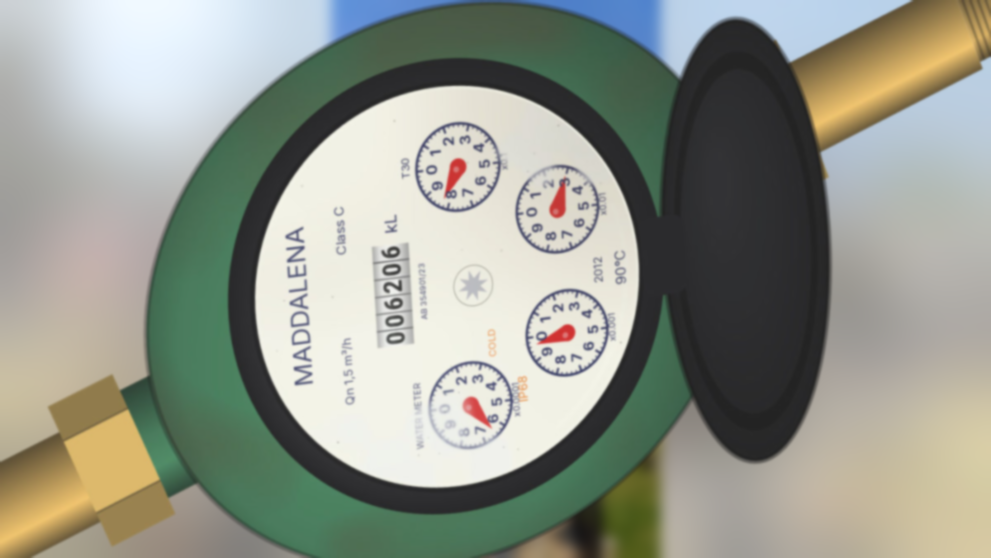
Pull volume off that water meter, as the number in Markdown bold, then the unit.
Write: **6206.8296** kL
